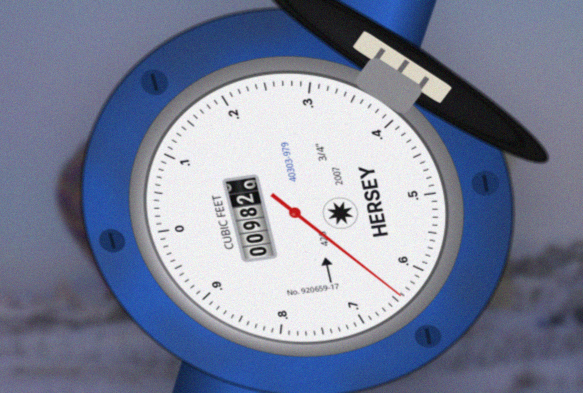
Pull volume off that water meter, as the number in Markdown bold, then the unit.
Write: **9828.64** ft³
